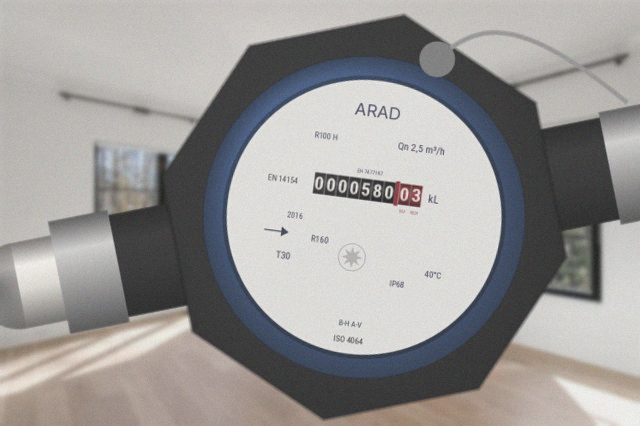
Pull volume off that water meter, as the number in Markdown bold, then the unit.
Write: **580.03** kL
